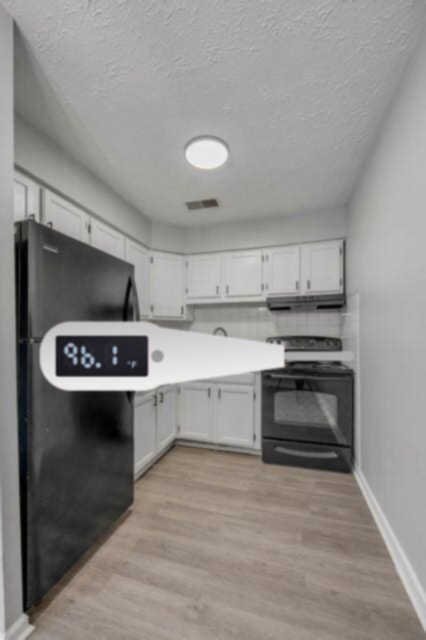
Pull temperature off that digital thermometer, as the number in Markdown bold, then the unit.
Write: **96.1** °F
